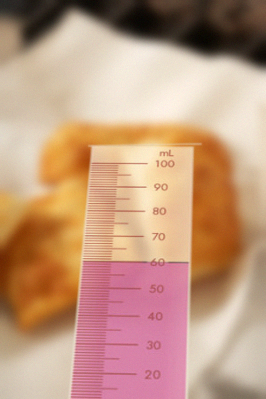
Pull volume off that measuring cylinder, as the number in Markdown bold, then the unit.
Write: **60** mL
